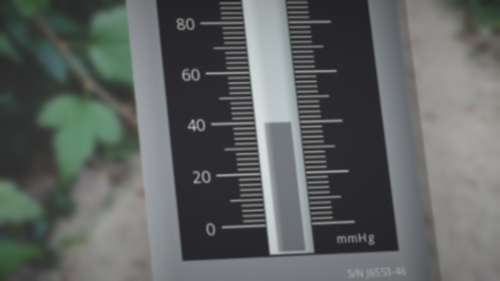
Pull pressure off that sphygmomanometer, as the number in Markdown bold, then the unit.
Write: **40** mmHg
